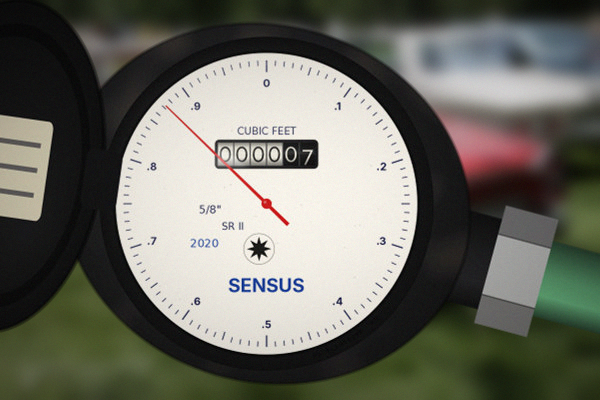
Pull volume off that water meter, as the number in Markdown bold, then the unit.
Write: **6.87** ft³
